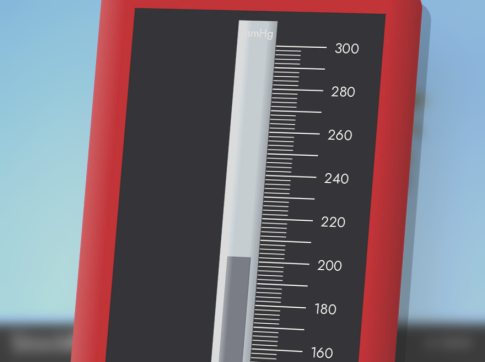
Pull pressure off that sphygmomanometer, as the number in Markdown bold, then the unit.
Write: **202** mmHg
